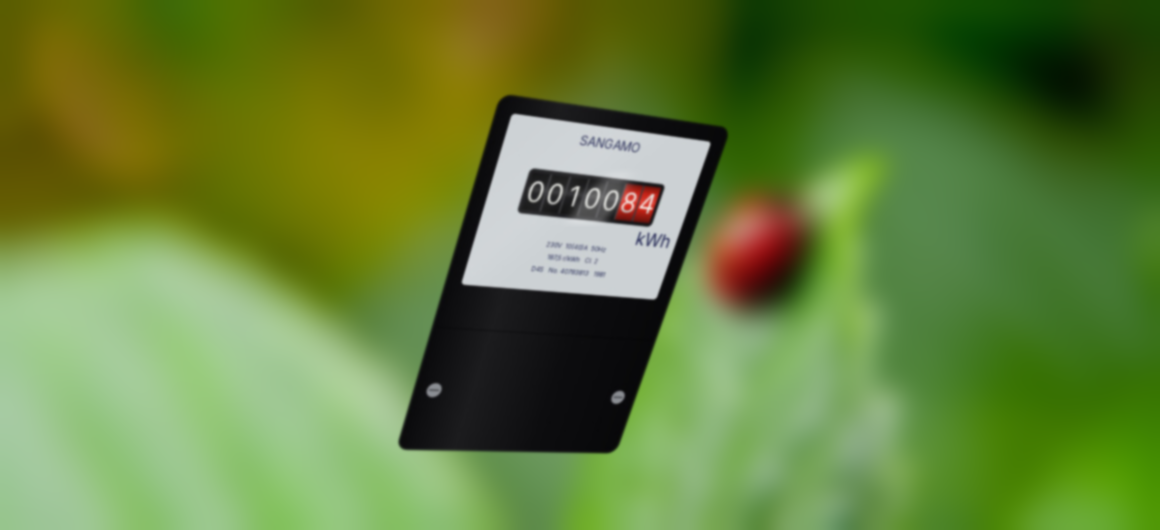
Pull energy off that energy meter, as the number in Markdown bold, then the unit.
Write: **100.84** kWh
